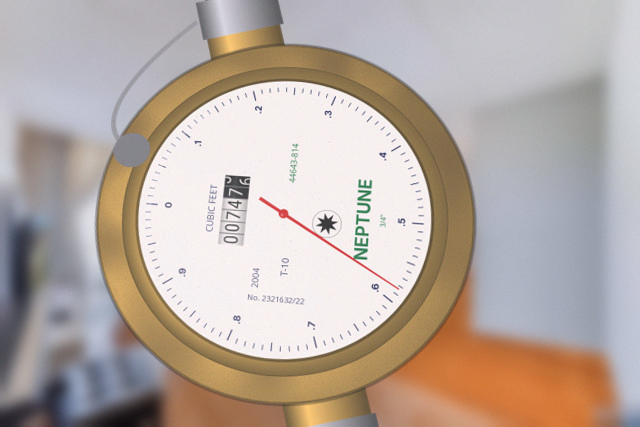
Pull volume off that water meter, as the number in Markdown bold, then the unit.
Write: **7475.58** ft³
